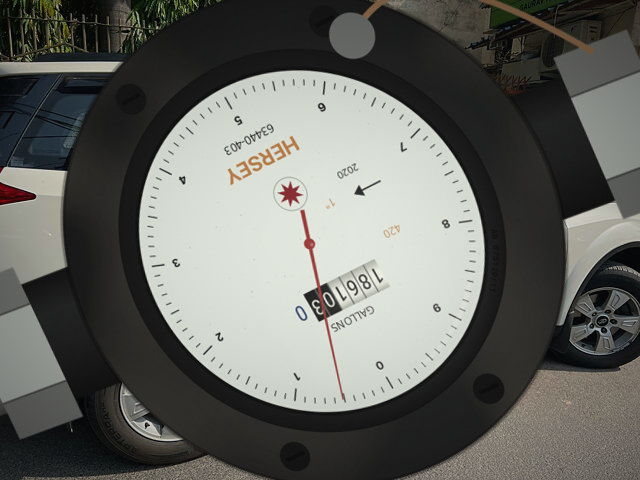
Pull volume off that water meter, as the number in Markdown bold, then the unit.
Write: **1861030.5** gal
